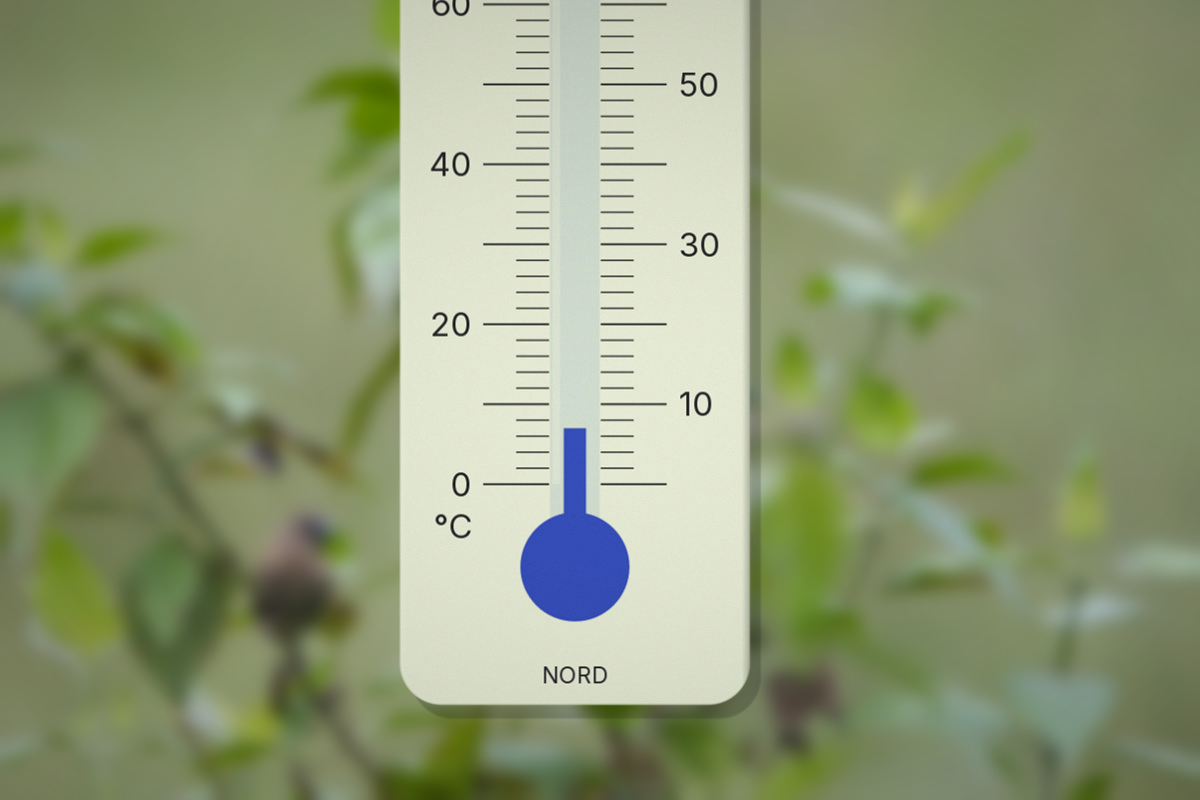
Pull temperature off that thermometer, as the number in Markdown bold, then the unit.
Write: **7** °C
